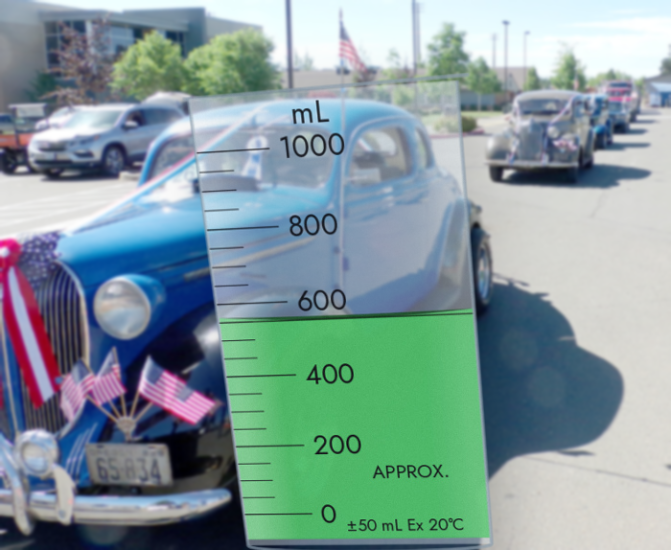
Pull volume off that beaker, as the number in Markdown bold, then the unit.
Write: **550** mL
